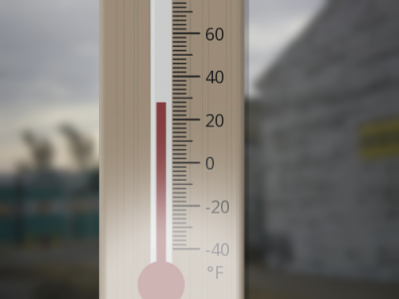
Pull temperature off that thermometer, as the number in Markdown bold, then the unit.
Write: **28** °F
